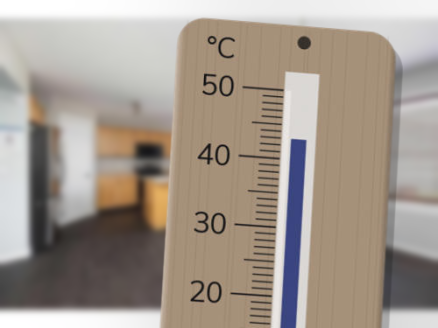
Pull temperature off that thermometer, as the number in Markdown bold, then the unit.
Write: **43** °C
